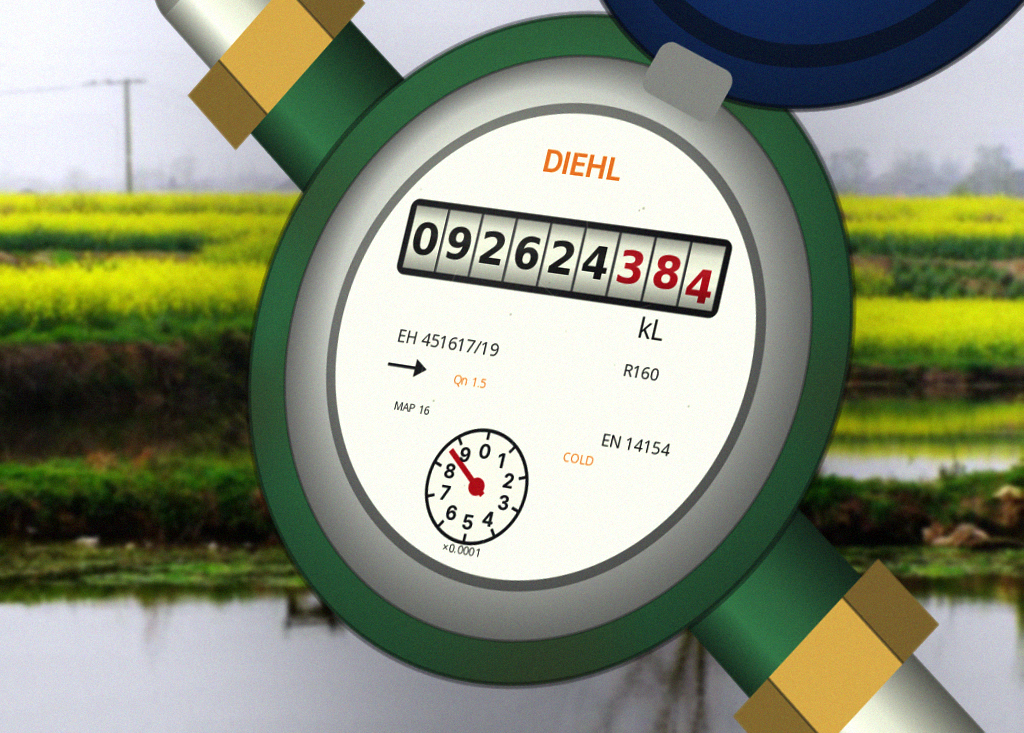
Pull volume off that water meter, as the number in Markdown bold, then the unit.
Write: **92624.3838** kL
